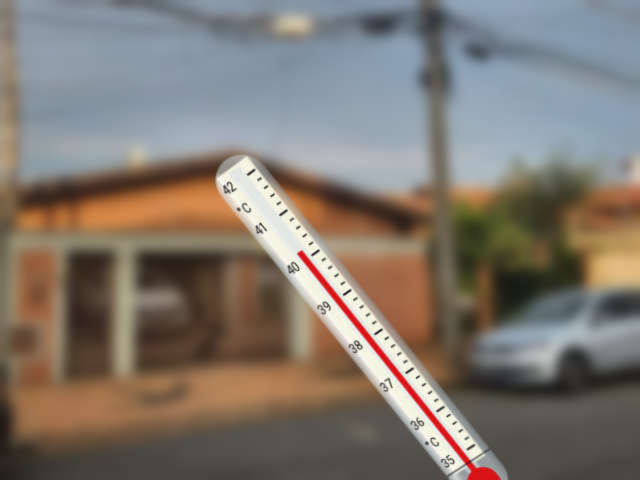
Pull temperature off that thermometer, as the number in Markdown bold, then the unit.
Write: **40.2** °C
